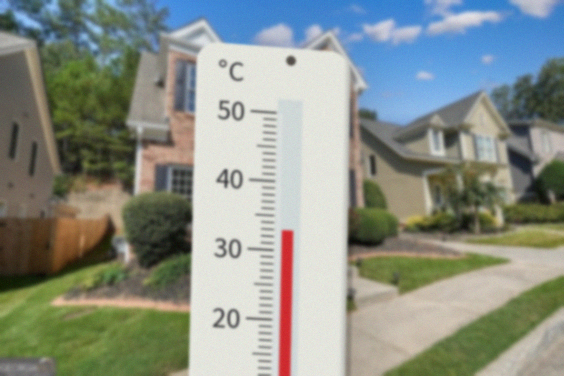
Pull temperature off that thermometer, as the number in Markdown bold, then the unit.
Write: **33** °C
